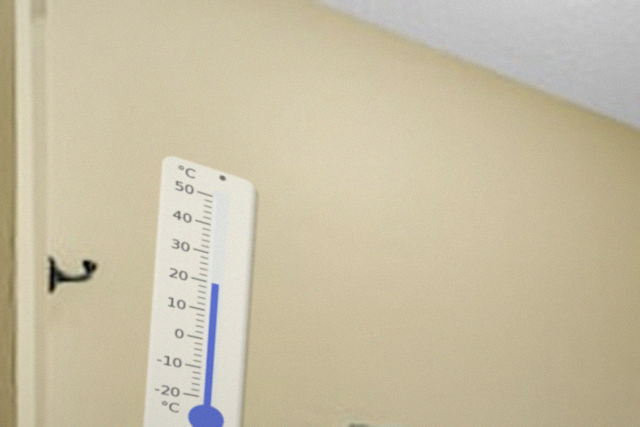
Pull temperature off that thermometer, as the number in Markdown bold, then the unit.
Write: **20** °C
